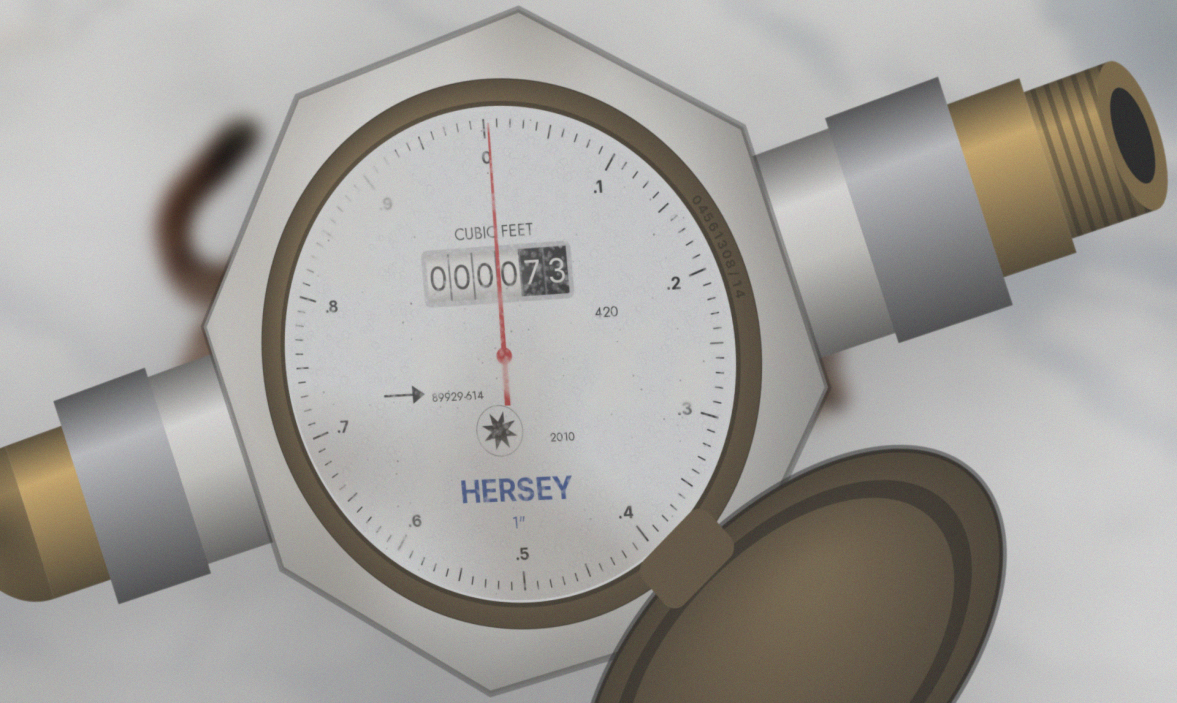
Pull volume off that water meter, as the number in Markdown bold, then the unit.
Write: **73.00** ft³
